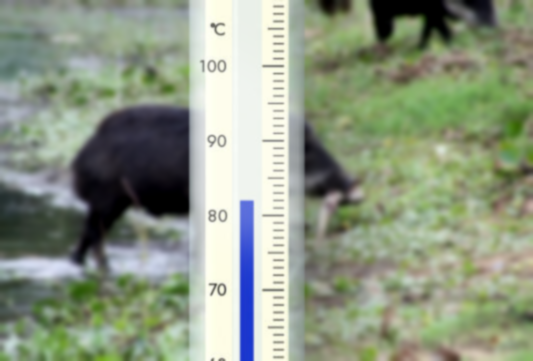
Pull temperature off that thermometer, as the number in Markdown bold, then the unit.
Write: **82** °C
